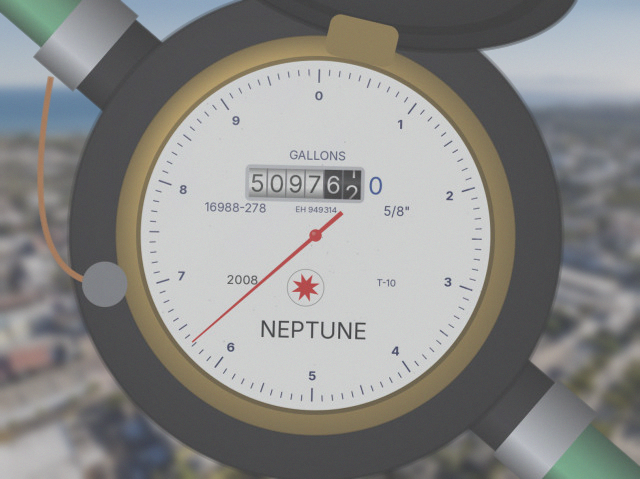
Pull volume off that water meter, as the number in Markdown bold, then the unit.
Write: **5097616.3** gal
